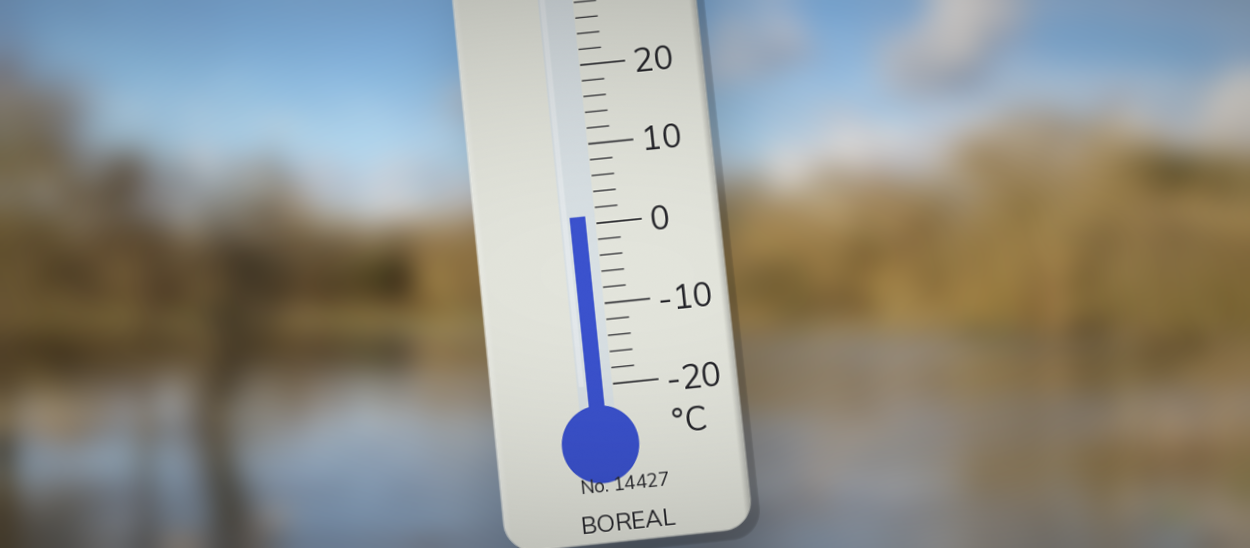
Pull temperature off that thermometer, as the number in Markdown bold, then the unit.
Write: **1** °C
